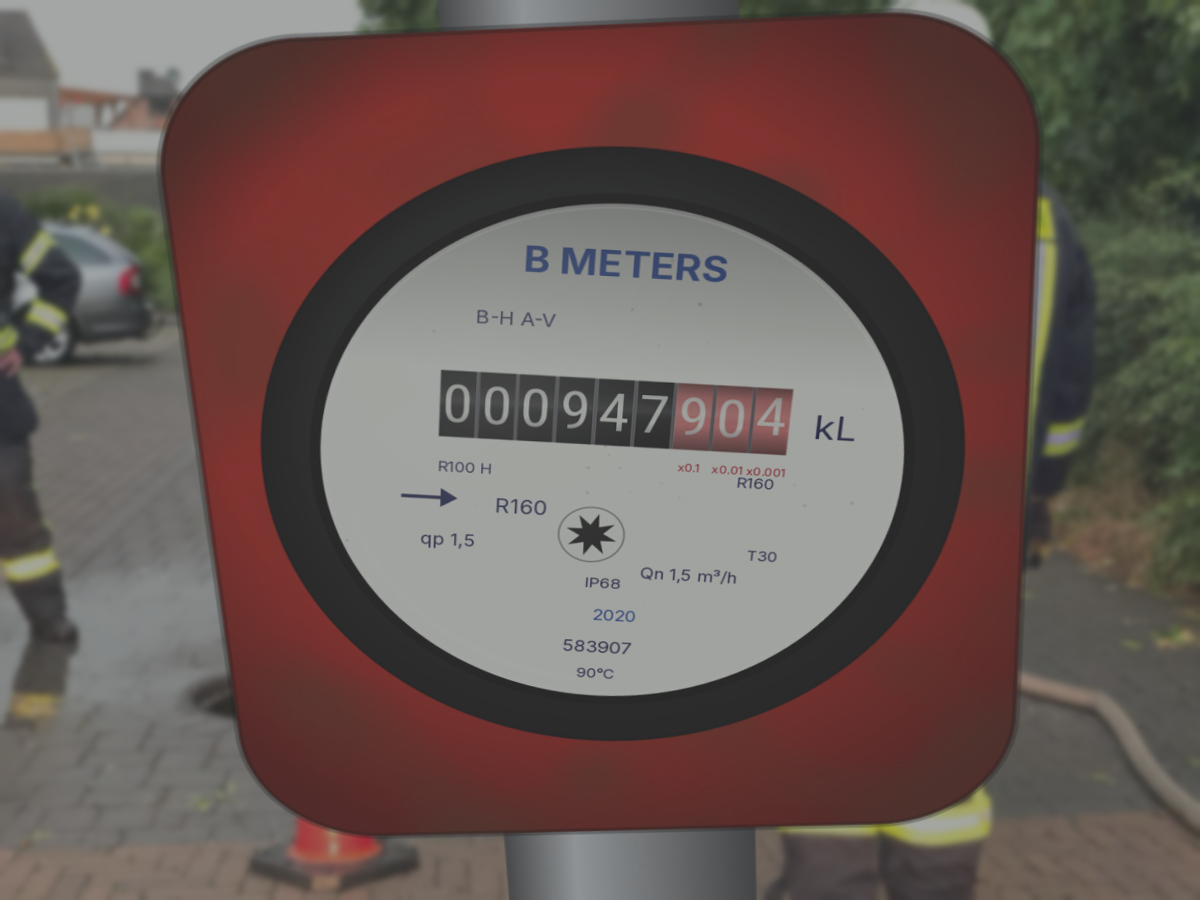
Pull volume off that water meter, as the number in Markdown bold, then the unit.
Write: **947.904** kL
